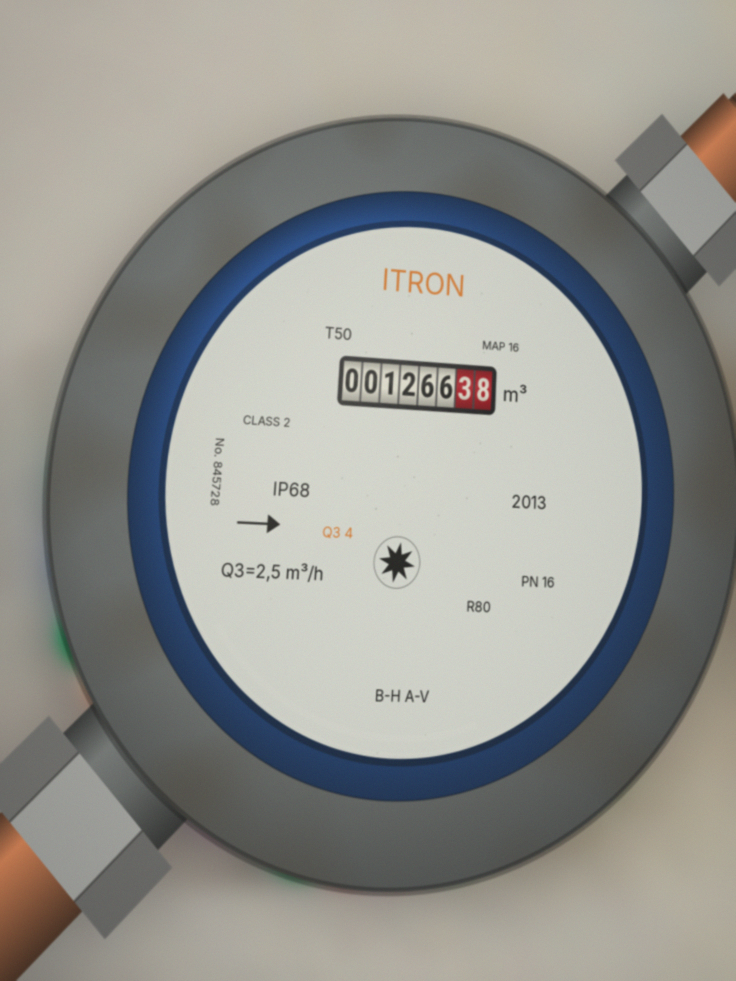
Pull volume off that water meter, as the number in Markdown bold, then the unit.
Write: **1266.38** m³
